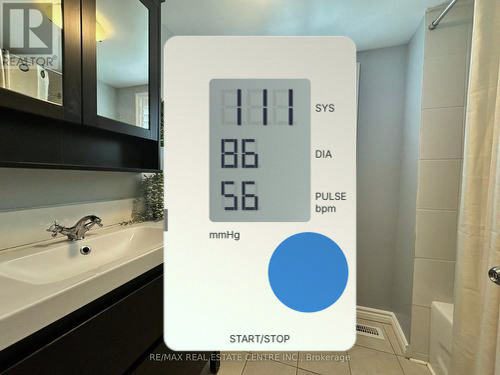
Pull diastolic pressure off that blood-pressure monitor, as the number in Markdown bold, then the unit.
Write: **86** mmHg
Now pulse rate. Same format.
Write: **56** bpm
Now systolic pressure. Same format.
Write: **111** mmHg
